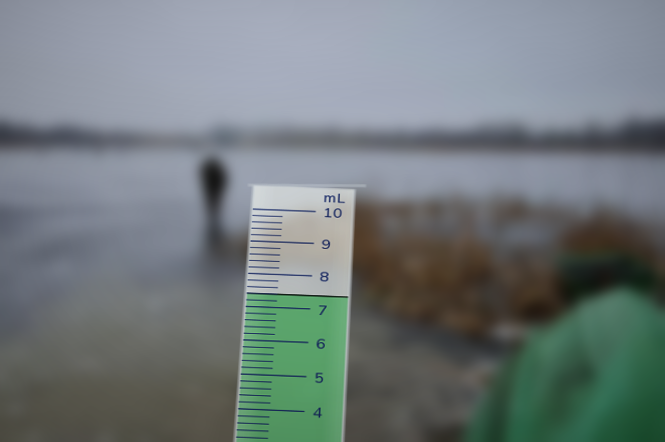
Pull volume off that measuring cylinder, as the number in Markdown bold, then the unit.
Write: **7.4** mL
